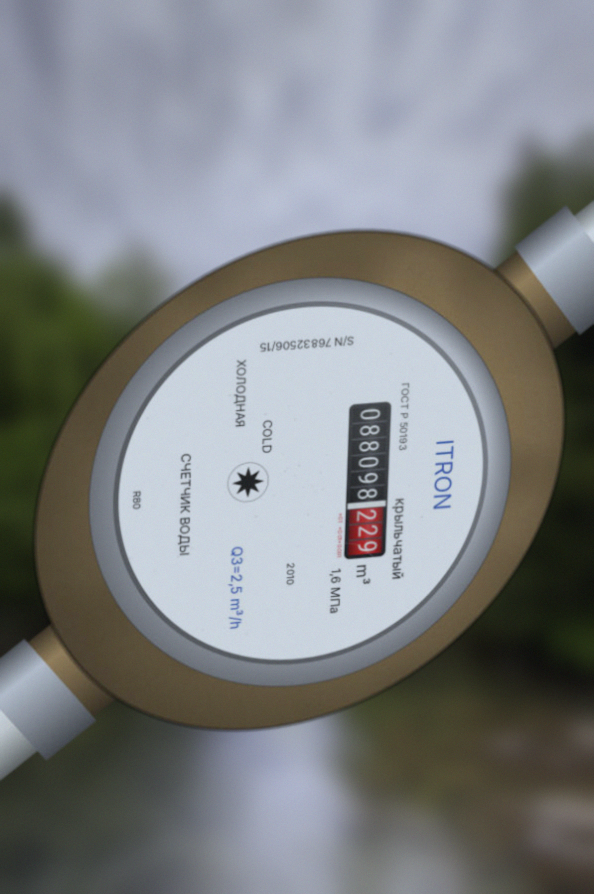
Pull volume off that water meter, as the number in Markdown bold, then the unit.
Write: **88098.229** m³
